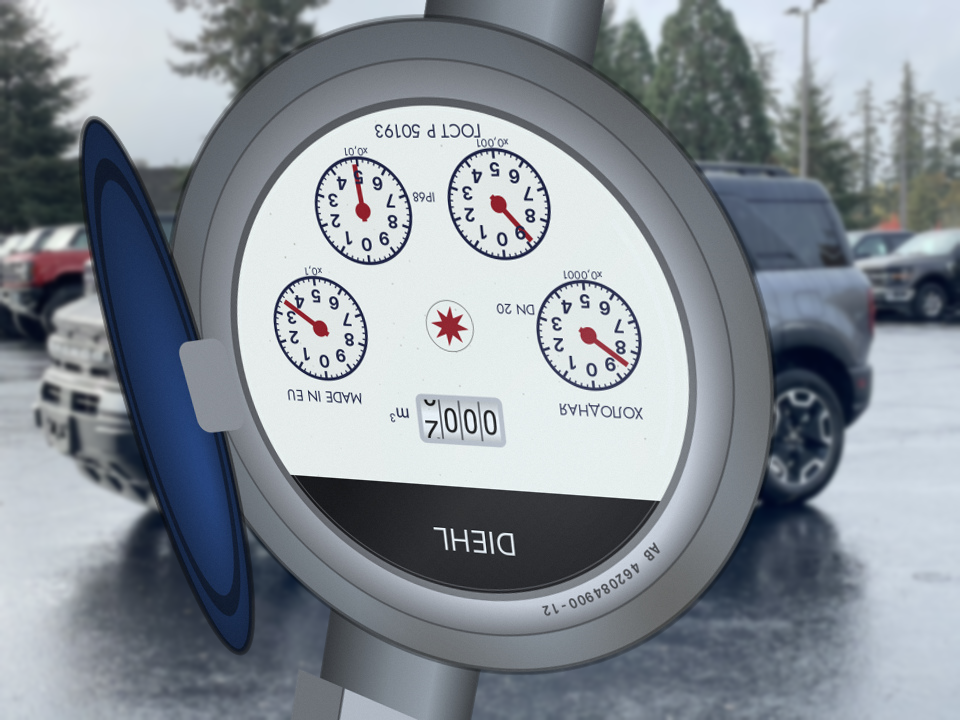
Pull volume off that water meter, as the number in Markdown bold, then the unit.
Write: **2.3488** m³
